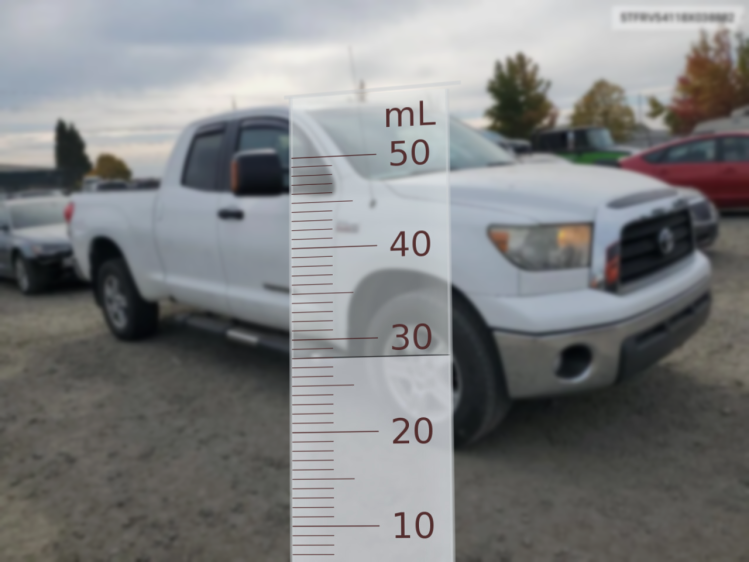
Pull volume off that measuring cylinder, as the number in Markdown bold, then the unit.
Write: **28** mL
